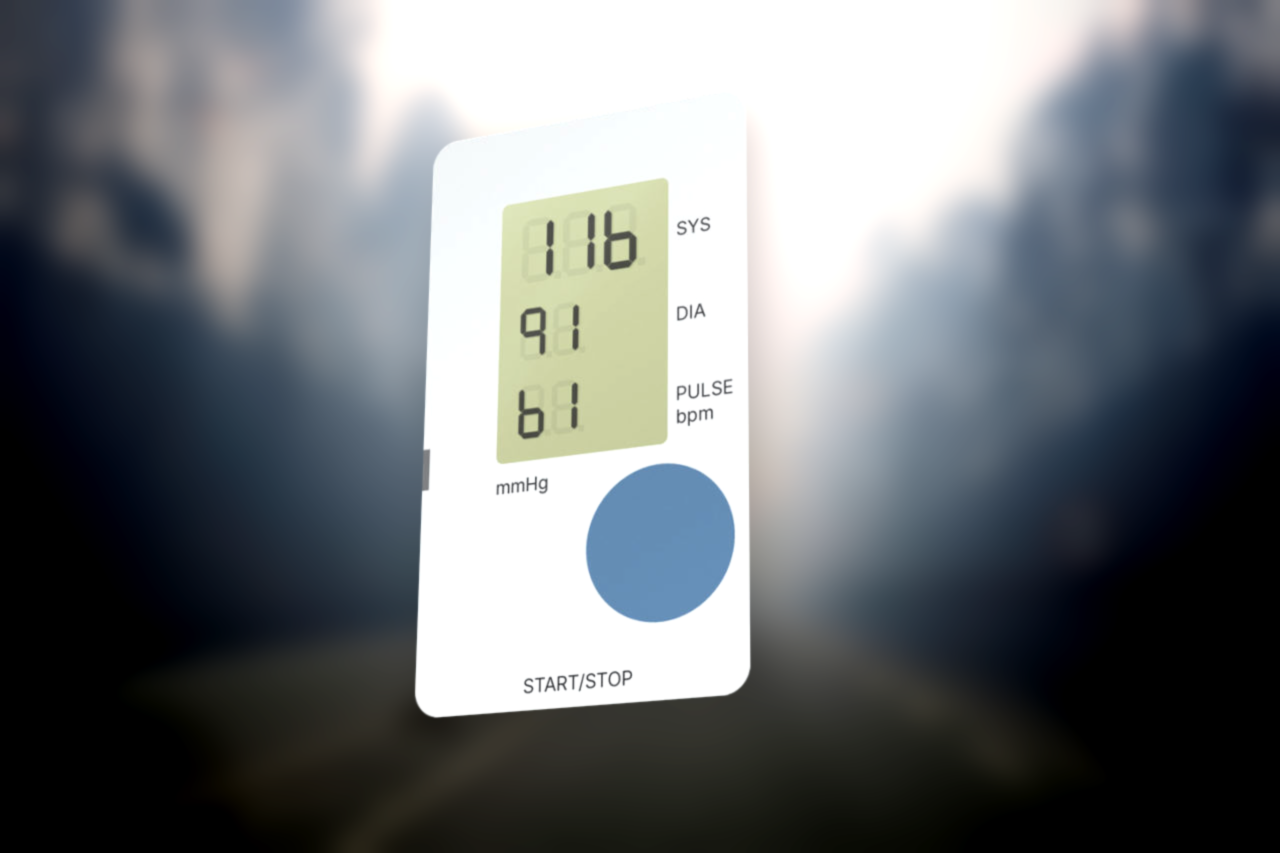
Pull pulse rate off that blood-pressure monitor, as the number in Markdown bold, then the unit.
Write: **61** bpm
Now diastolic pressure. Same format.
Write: **91** mmHg
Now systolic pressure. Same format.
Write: **116** mmHg
